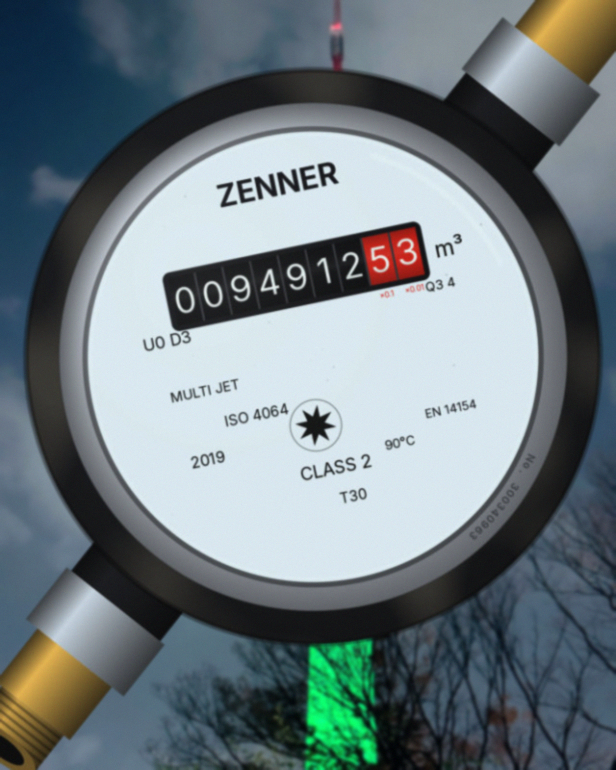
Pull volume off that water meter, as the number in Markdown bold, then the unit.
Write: **94912.53** m³
